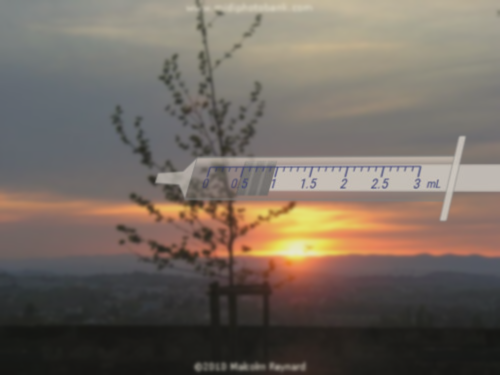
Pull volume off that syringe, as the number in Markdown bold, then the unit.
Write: **0.5** mL
